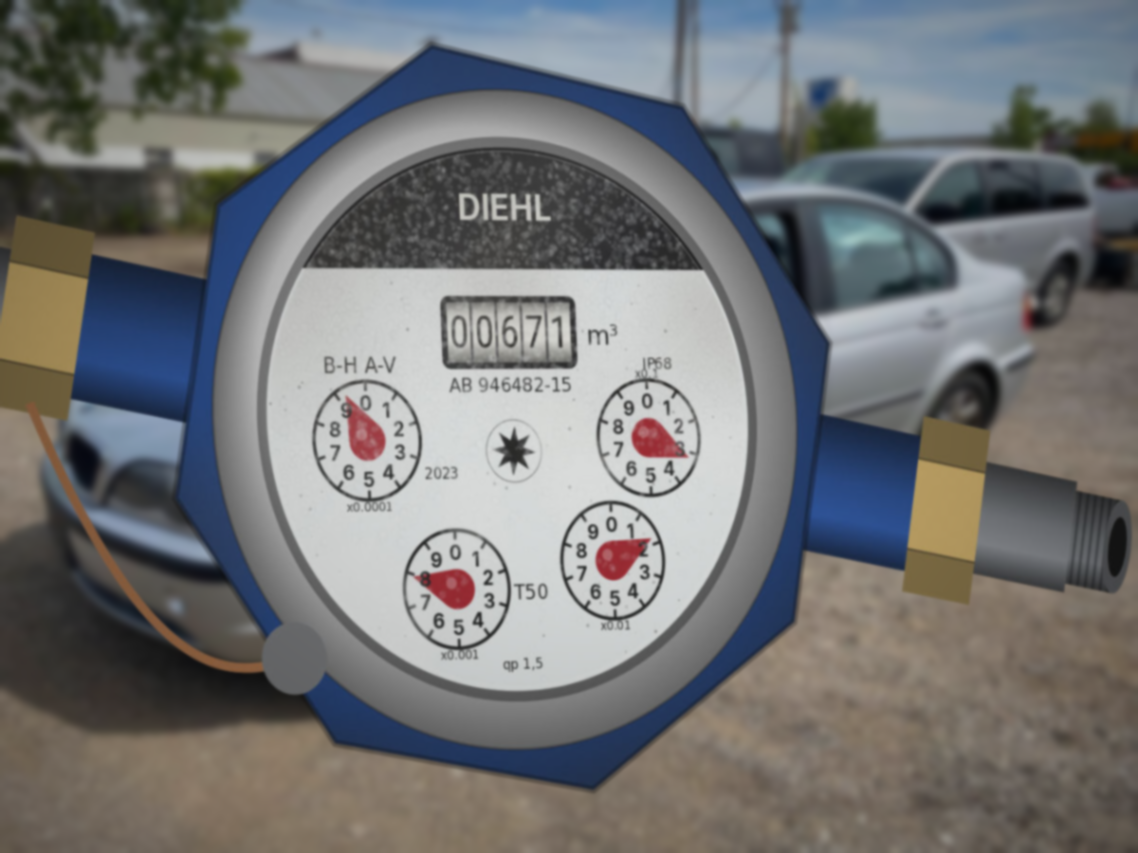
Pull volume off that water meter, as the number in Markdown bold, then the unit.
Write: **671.3179** m³
